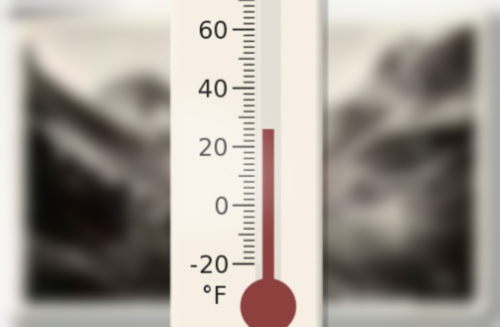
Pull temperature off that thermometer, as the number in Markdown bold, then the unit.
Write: **26** °F
